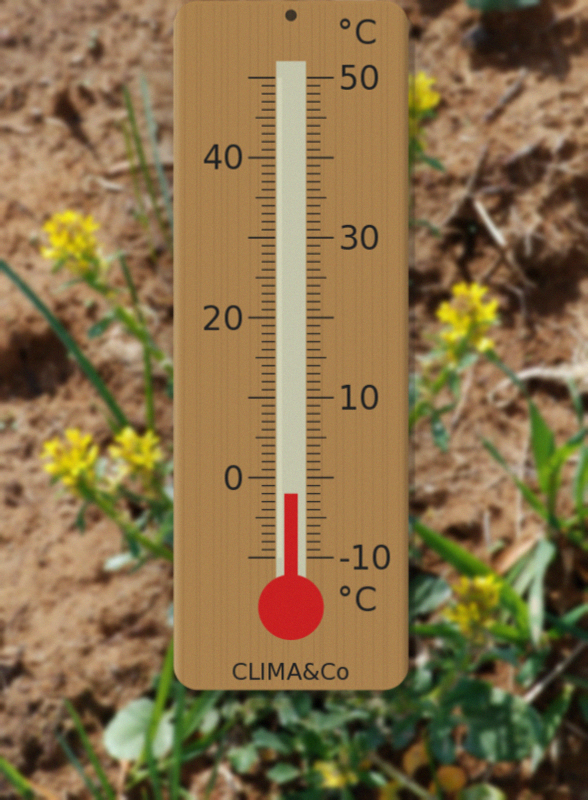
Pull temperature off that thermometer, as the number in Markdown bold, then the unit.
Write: **-2** °C
